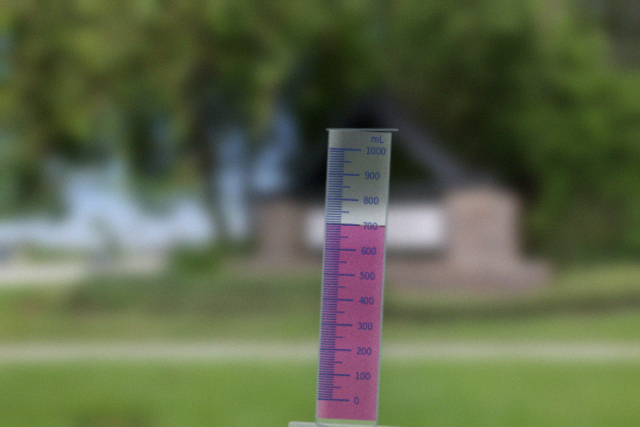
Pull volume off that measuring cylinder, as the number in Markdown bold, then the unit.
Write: **700** mL
